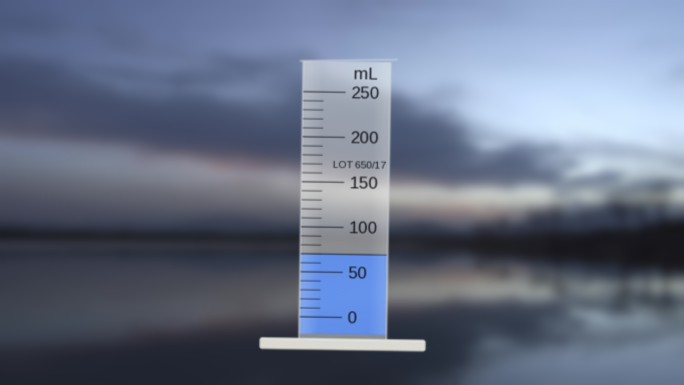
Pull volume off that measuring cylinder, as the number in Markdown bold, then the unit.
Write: **70** mL
